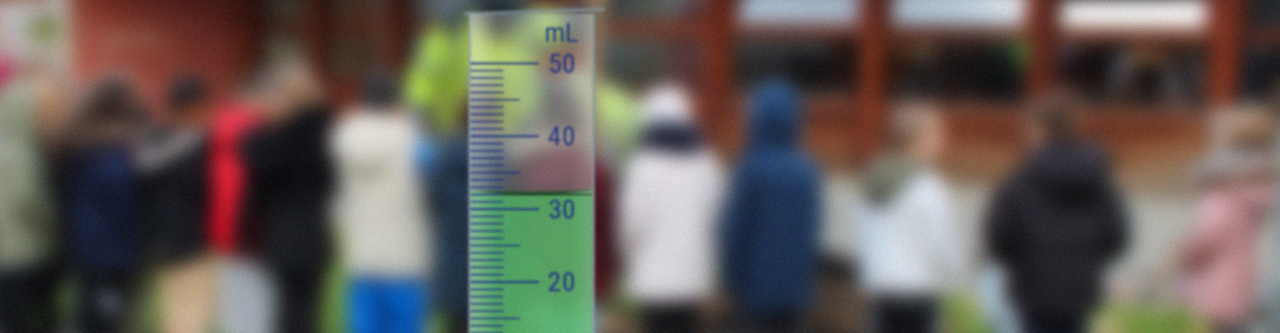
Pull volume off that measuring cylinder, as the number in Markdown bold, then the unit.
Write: **32** mL
